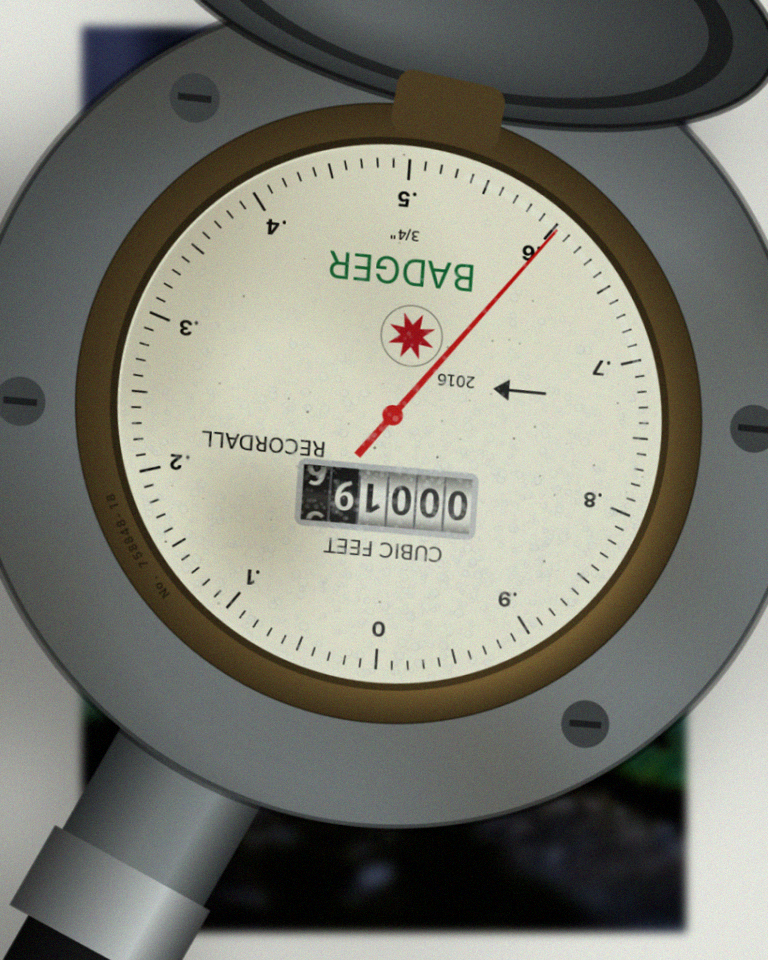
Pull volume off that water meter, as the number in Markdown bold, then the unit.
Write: **195.60** ft³
